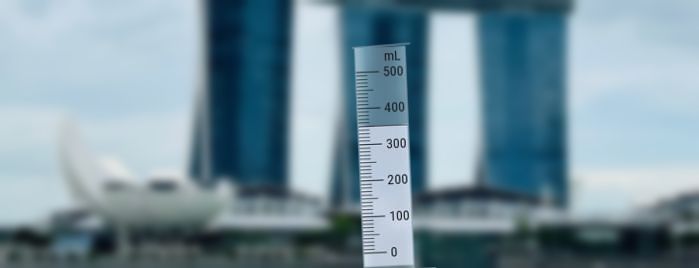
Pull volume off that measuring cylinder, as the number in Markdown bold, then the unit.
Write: **350** mL
